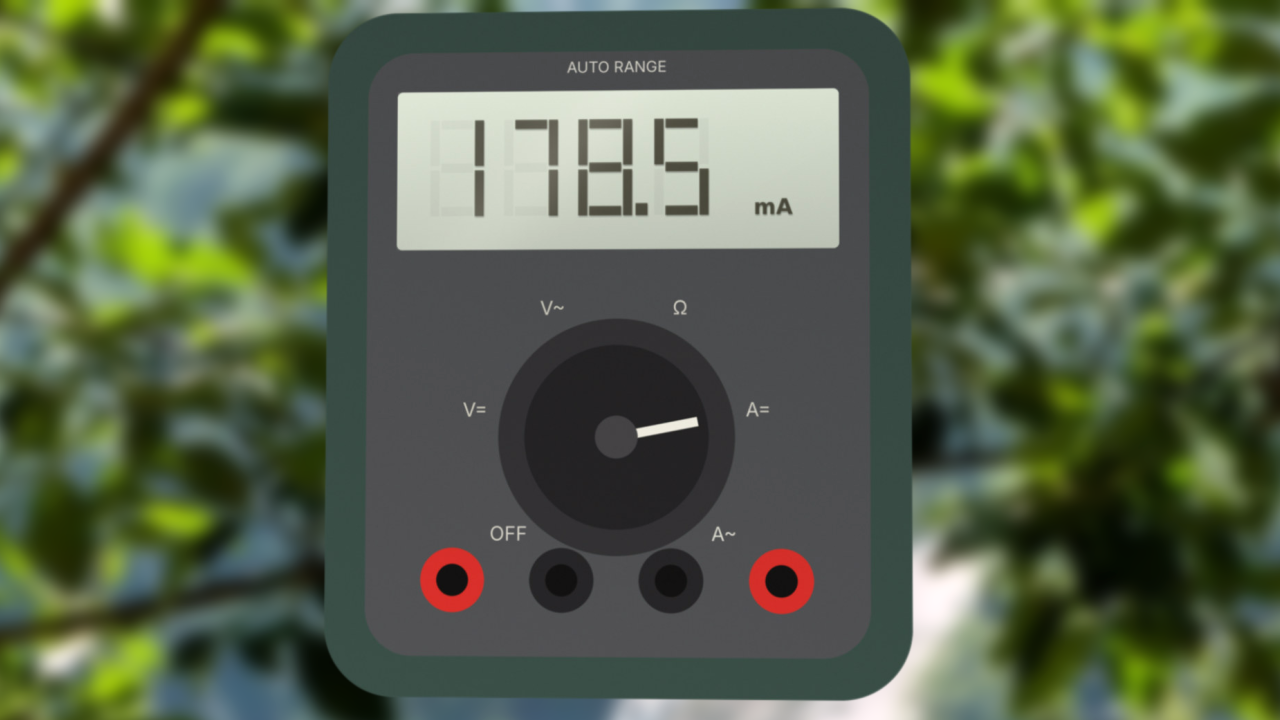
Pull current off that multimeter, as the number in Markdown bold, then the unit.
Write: **178.5** mA
